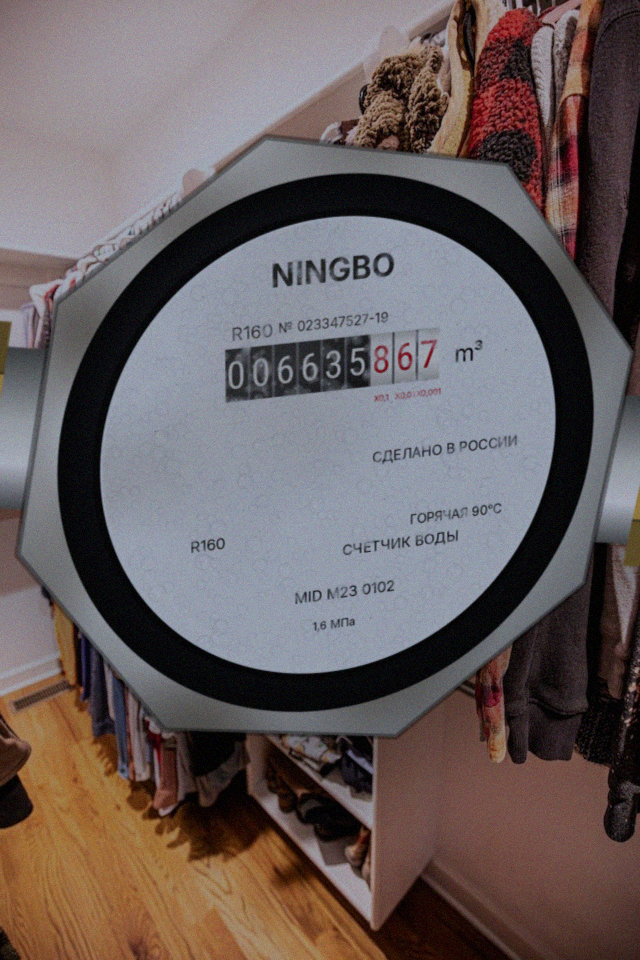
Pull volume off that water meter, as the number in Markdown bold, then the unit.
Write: **6635.867** m³
